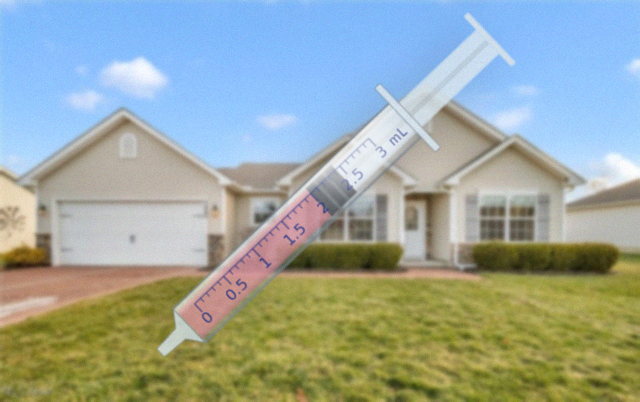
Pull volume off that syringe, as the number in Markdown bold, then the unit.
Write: **2** mL
